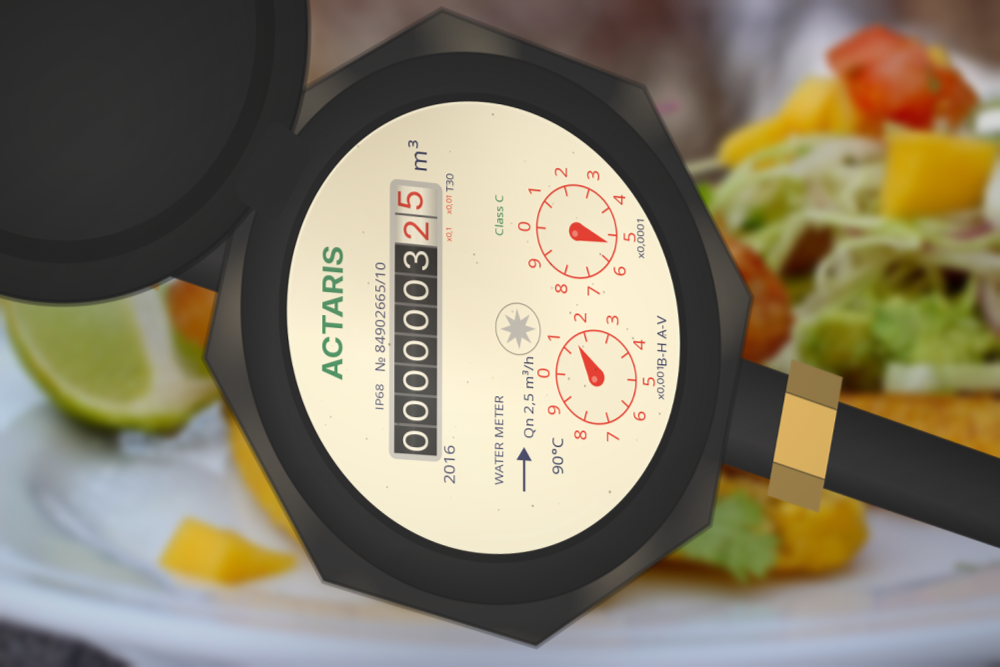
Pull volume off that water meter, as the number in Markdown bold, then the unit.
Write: **3.2515** m³
